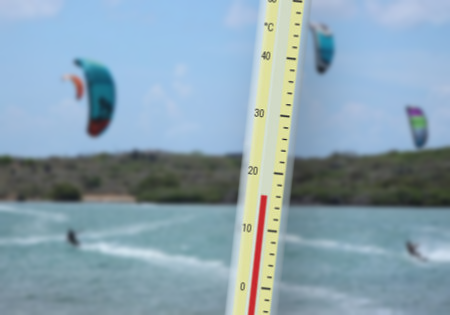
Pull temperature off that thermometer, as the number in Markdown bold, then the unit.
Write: **16** °C
